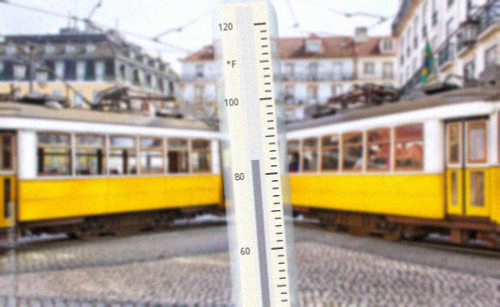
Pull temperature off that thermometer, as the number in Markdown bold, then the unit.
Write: **84** °F
